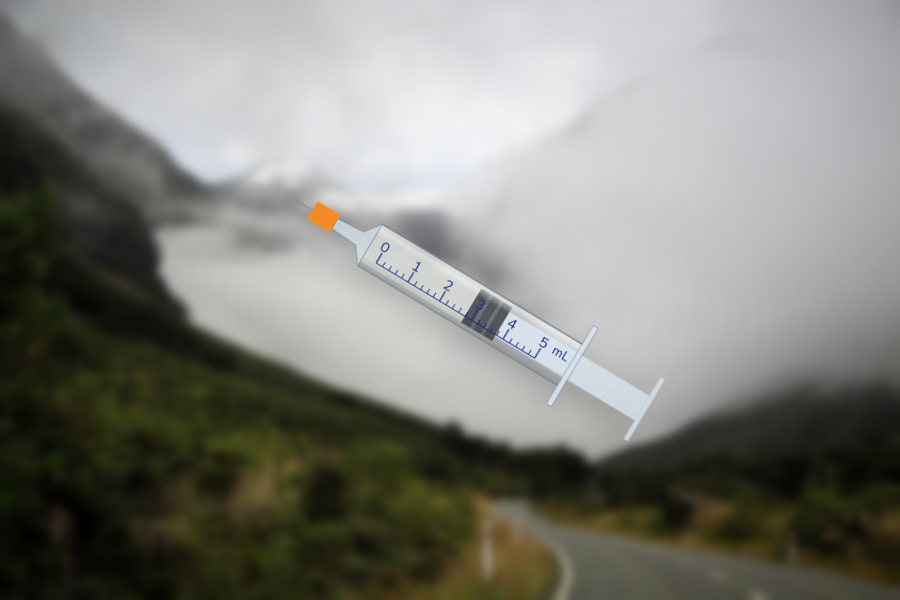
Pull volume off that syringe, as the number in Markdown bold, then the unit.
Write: **2.8** mL
